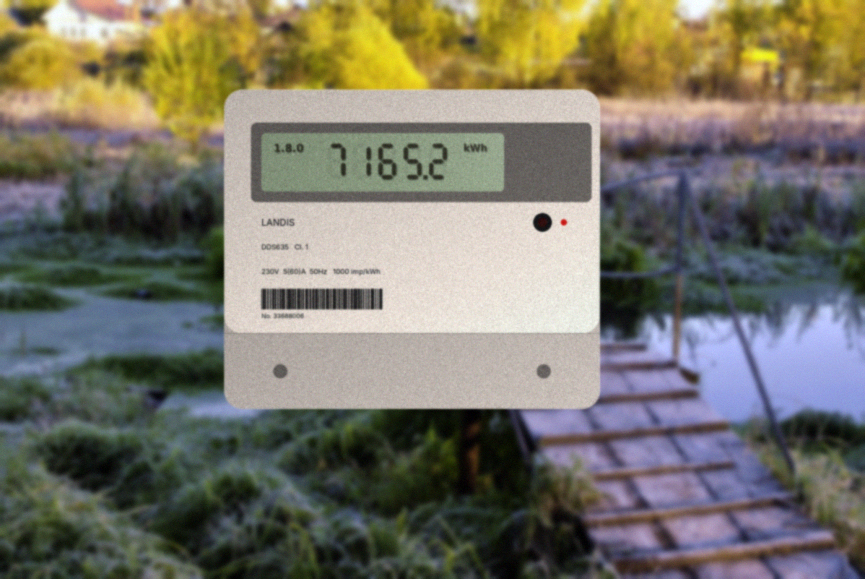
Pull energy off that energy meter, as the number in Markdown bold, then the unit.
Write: **7165.2** kWh
